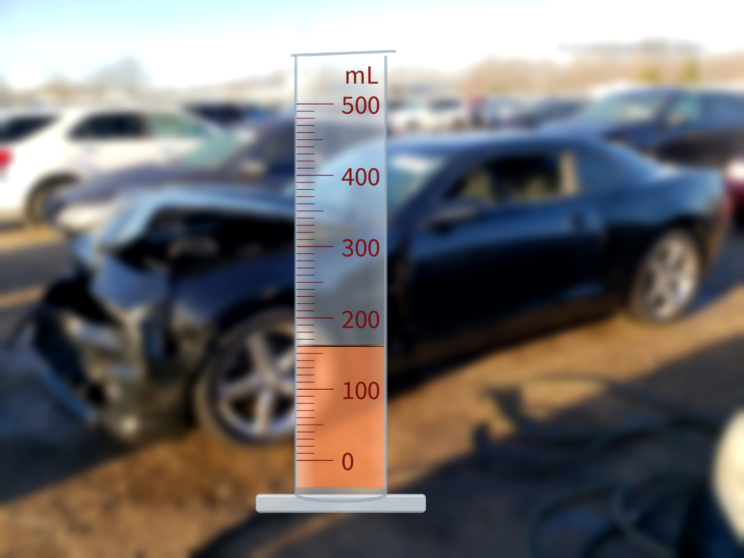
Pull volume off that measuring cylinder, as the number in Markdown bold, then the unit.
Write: **160** mL
